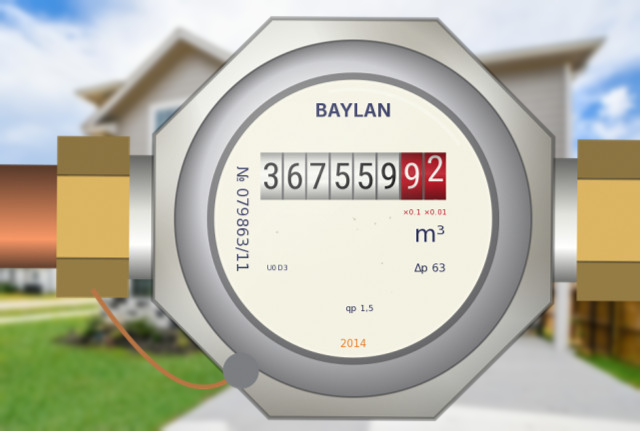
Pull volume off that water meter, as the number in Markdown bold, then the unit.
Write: **367559.92** m³
